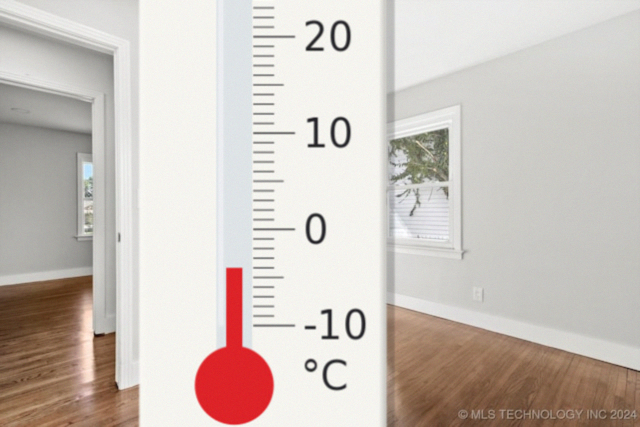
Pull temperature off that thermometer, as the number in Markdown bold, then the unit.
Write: **-4** °C
